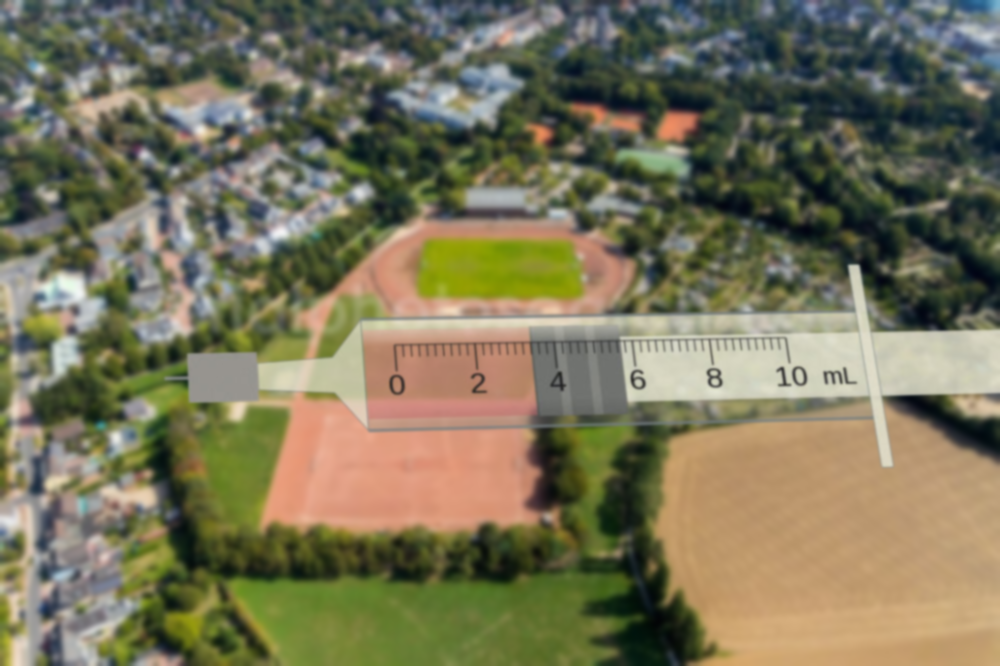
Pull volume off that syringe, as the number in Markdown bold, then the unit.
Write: **3.4** mL
